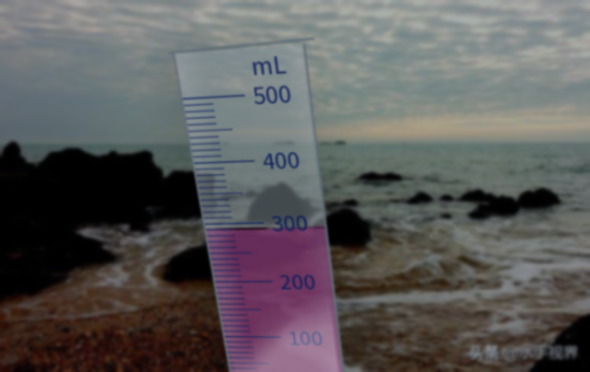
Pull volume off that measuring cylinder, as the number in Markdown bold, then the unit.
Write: **290** mL
